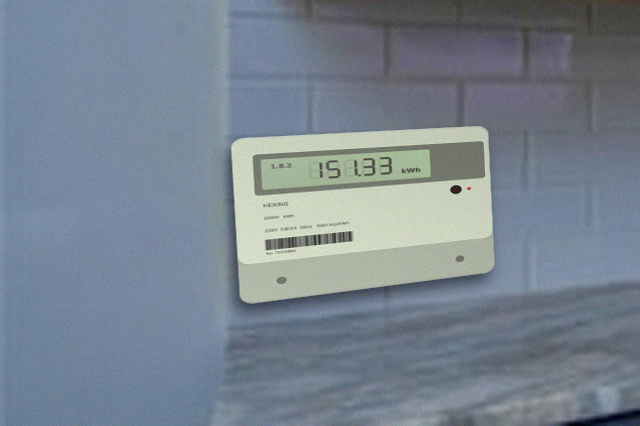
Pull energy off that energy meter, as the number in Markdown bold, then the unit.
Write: **151.33** kWh
